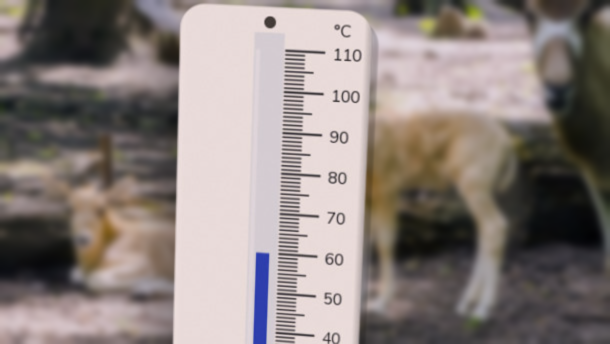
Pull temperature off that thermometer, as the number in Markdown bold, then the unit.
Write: **60** °C
